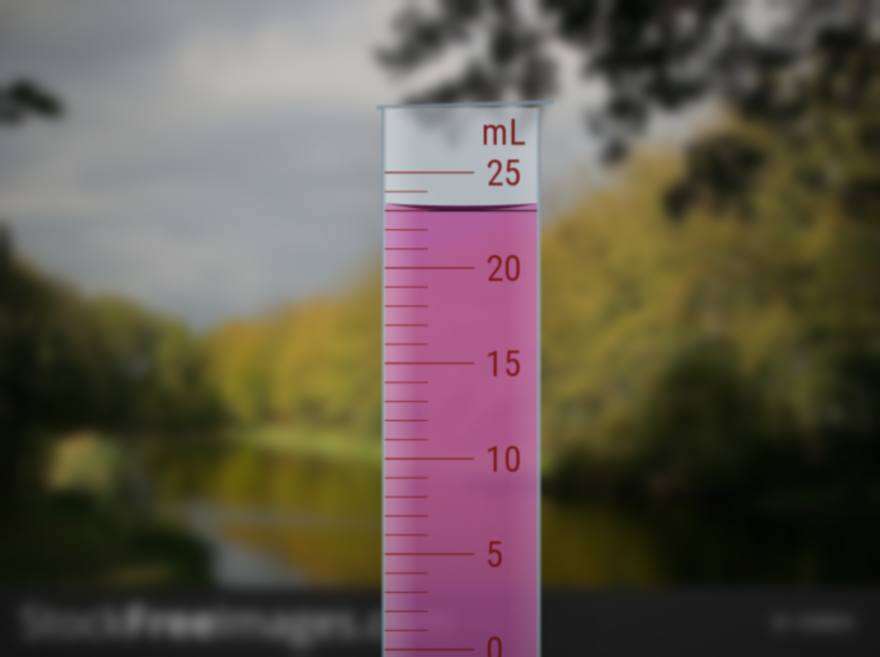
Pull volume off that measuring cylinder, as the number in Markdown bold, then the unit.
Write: **23** mL
